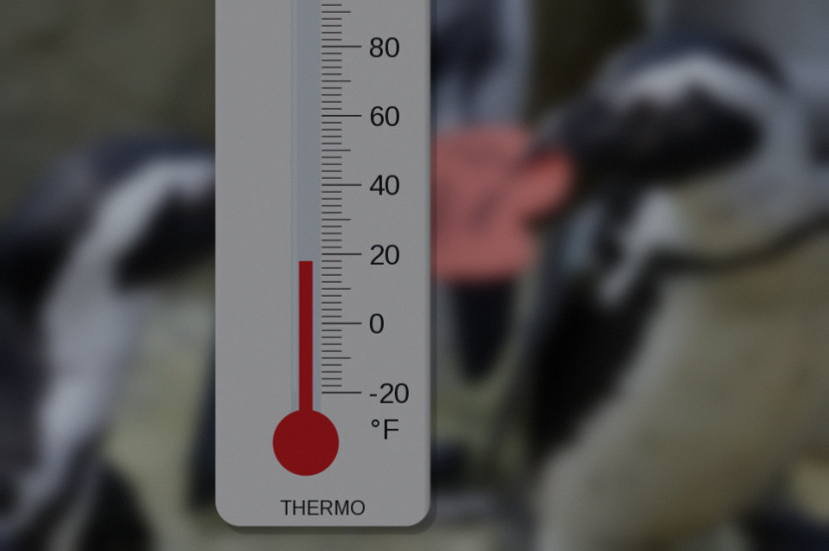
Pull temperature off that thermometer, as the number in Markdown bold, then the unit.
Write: **18** °F
